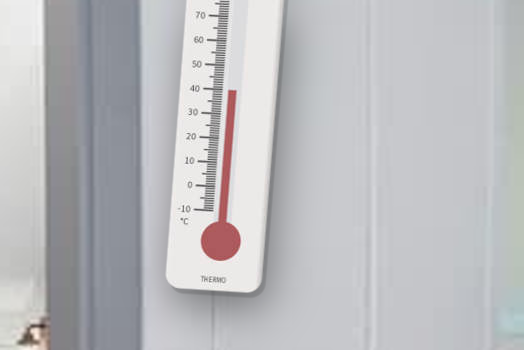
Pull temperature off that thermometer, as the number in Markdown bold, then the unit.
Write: **40** °C
